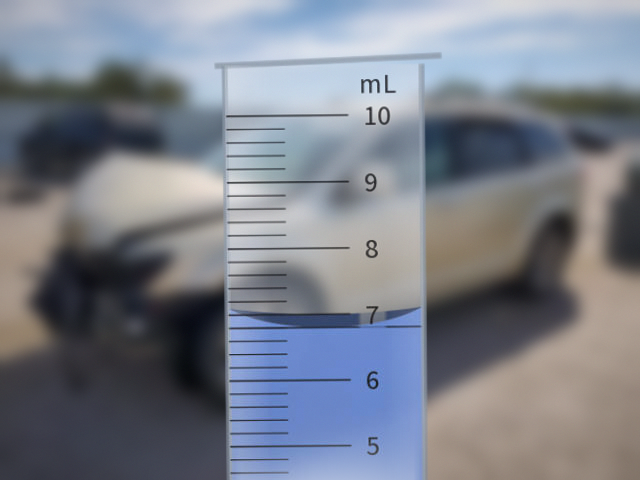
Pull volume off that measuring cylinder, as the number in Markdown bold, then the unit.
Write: **6.8** mL
